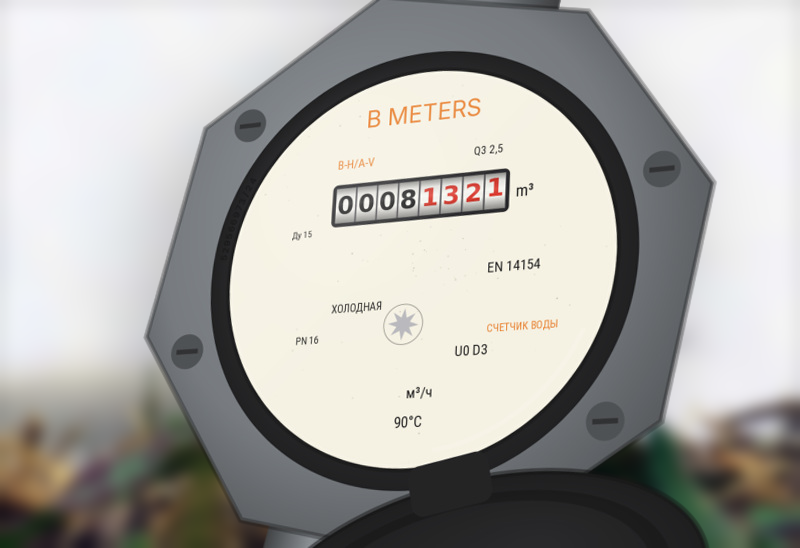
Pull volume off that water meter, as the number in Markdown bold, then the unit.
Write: **8.1321** m³
